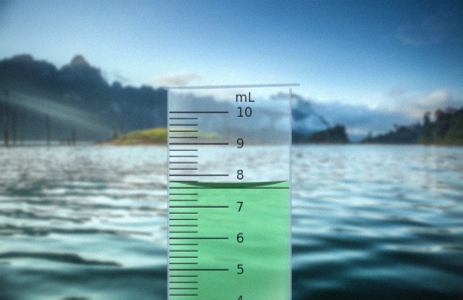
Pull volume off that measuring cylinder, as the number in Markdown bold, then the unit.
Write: **7.6** mL
